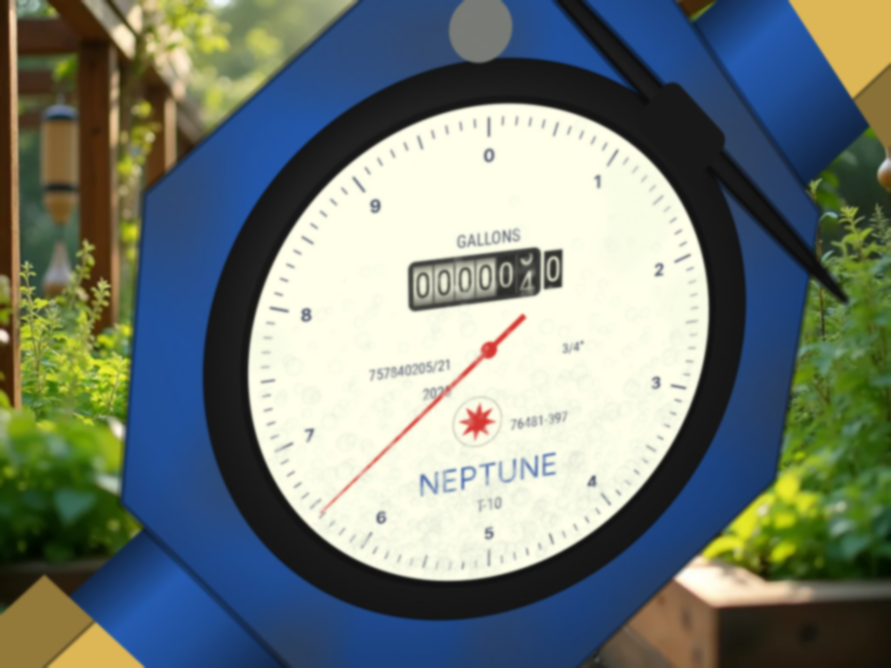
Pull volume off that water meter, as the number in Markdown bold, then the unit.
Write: **36.4** gal
